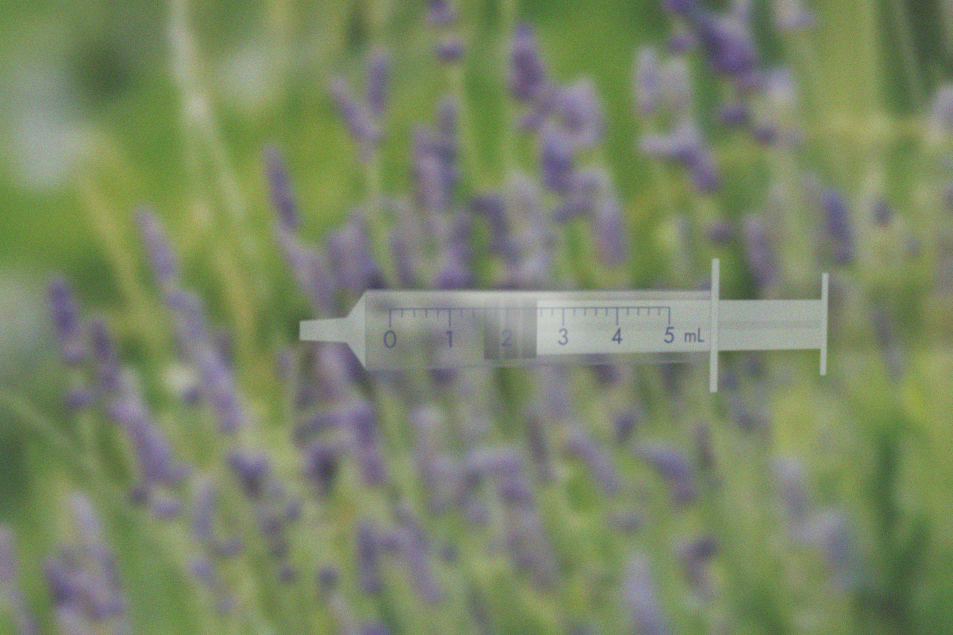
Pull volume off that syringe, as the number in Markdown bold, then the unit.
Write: **1.6** mL
